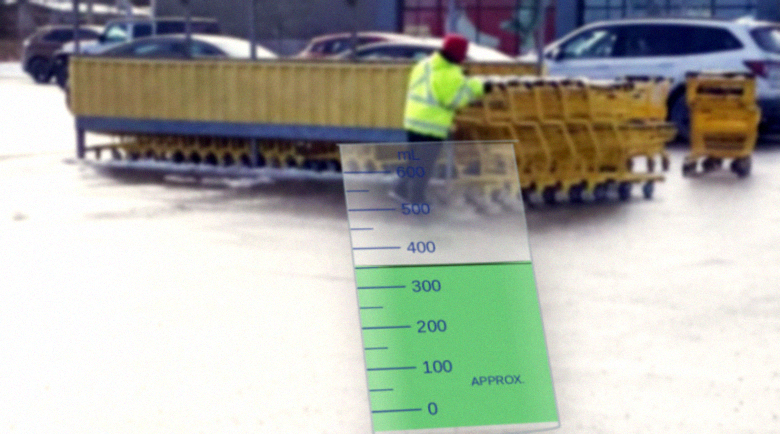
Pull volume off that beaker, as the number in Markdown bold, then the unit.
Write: **350** mL
